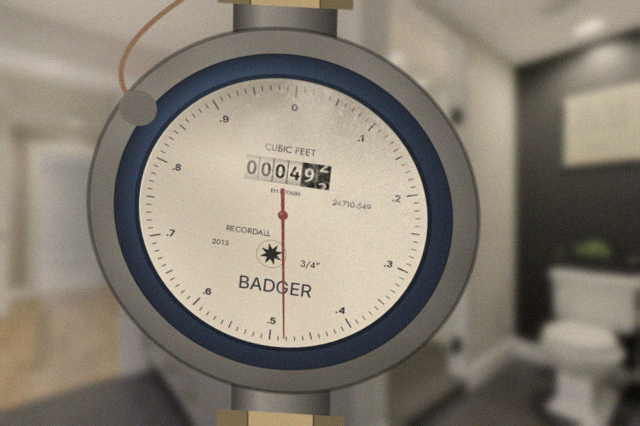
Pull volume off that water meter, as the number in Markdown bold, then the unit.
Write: **492.48** ft³
